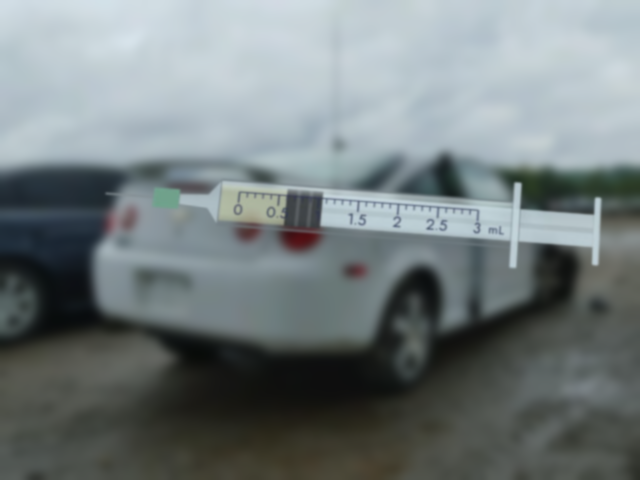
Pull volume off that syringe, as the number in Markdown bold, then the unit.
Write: **0.6** mL
